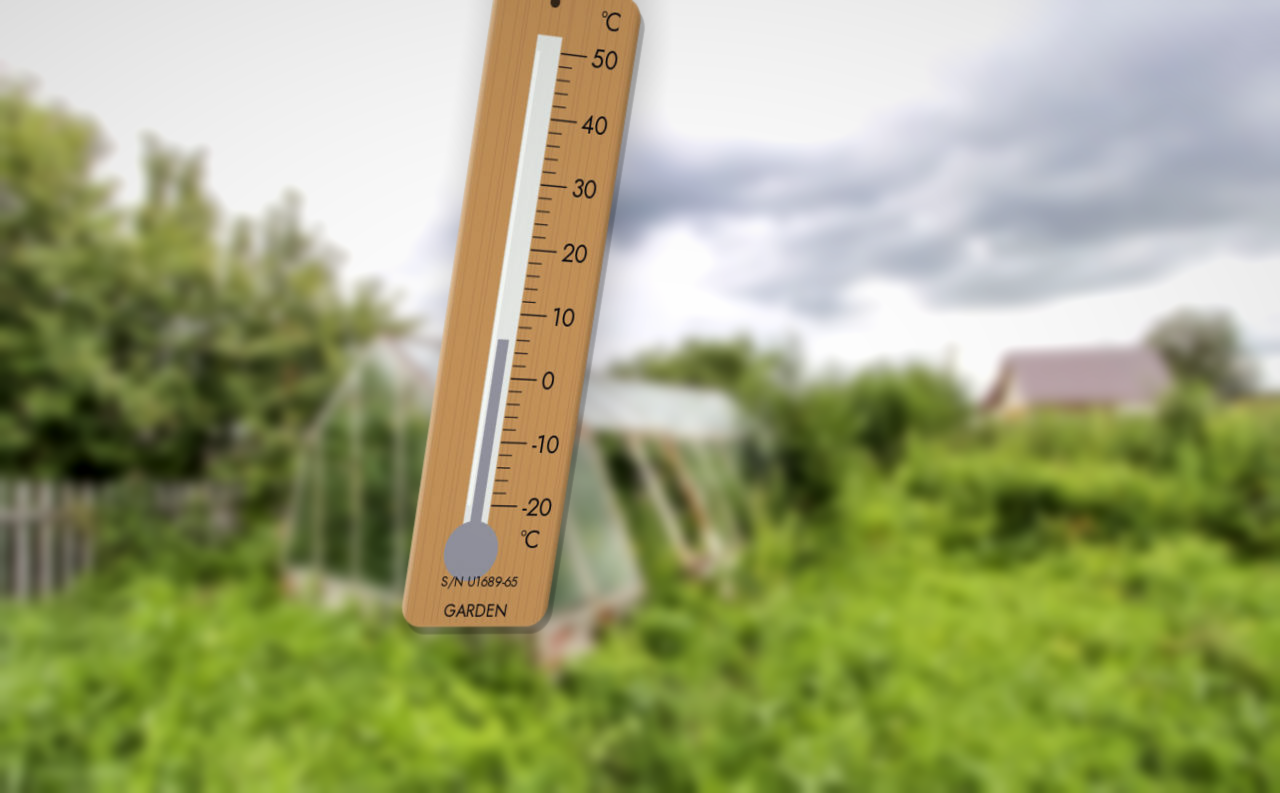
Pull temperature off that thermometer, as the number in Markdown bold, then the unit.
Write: **6** °C
